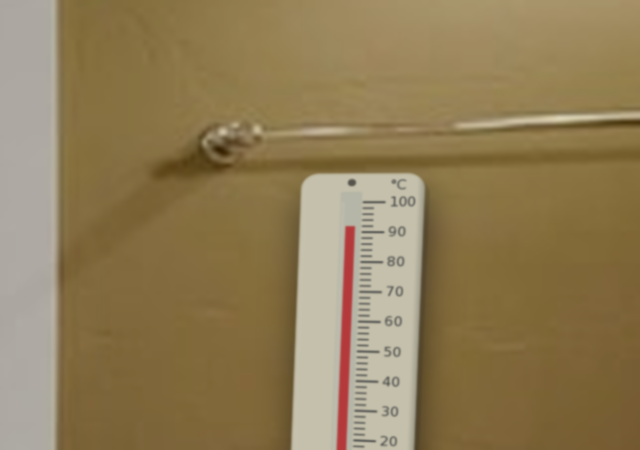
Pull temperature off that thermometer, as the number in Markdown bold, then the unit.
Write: **92** °C
